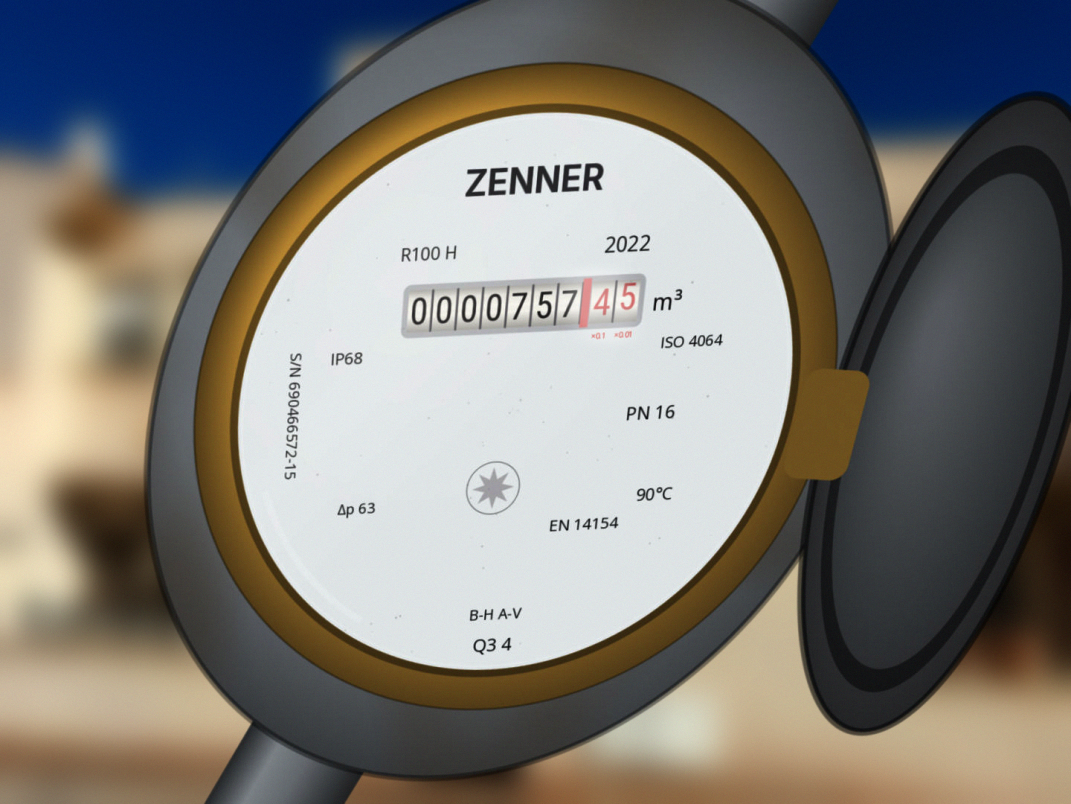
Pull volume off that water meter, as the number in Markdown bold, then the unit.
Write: **757.45** m³
